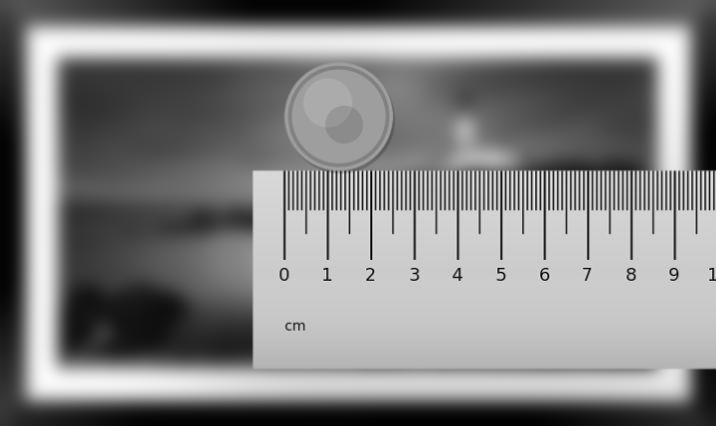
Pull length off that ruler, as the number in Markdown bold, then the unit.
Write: **2.5** cm
